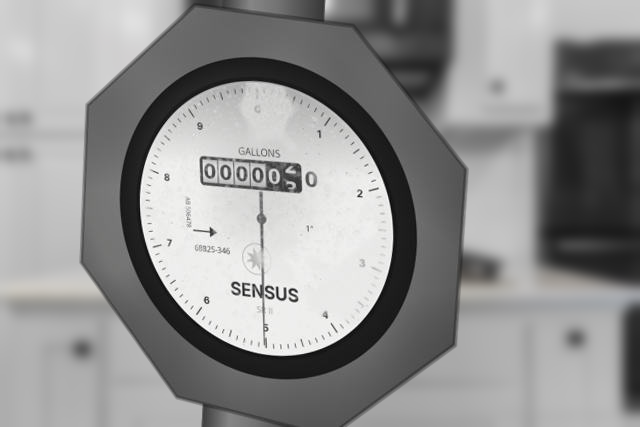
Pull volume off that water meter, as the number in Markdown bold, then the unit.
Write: **25.0** gal
